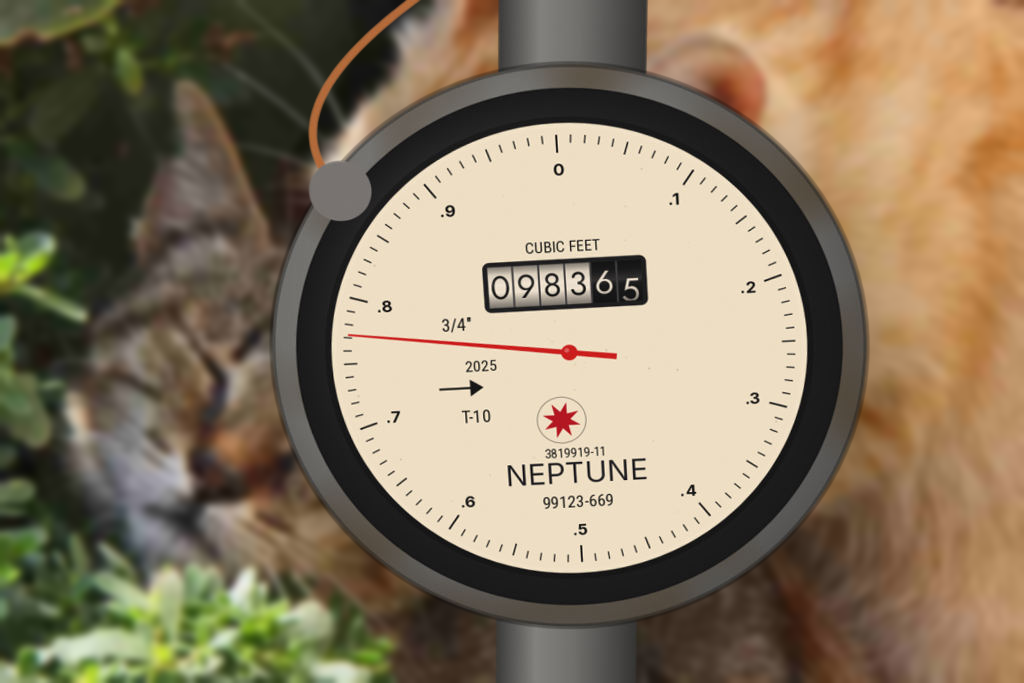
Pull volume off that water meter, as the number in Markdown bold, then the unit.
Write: **98364.77** ft³
